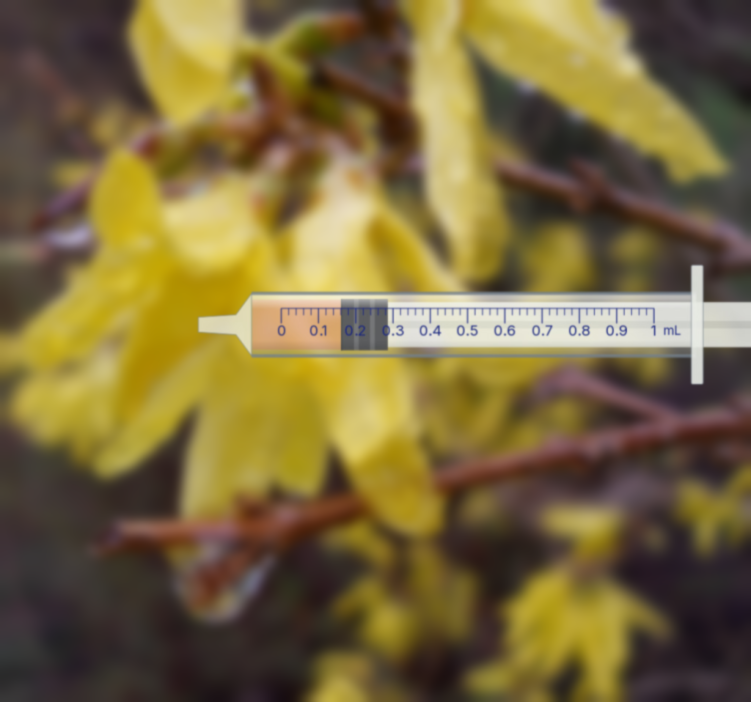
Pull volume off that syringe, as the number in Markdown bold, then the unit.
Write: **0.16** mL
